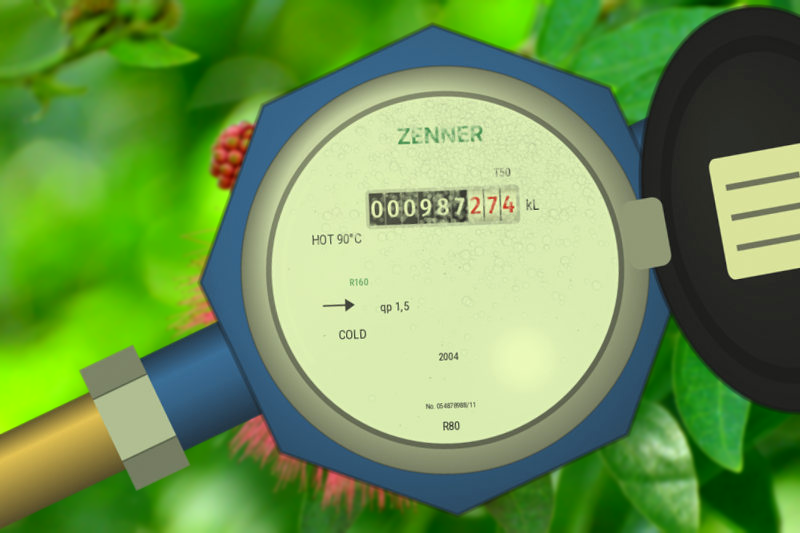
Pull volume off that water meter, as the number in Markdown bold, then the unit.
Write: **987.274** kL
